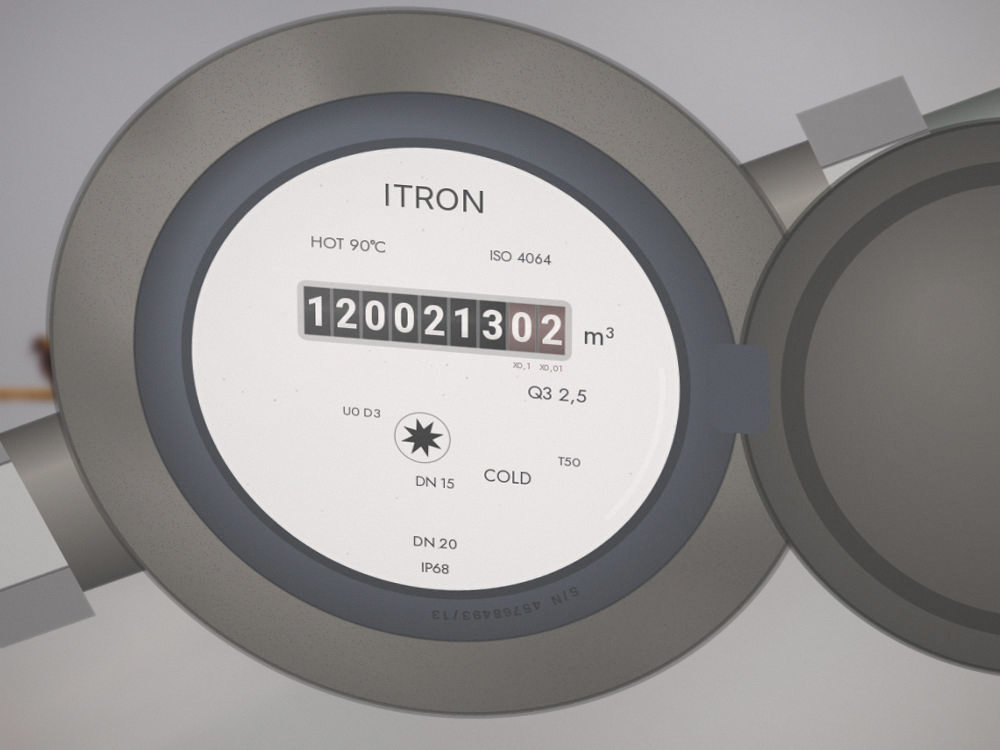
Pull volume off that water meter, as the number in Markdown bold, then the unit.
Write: **1200213.02** m³
